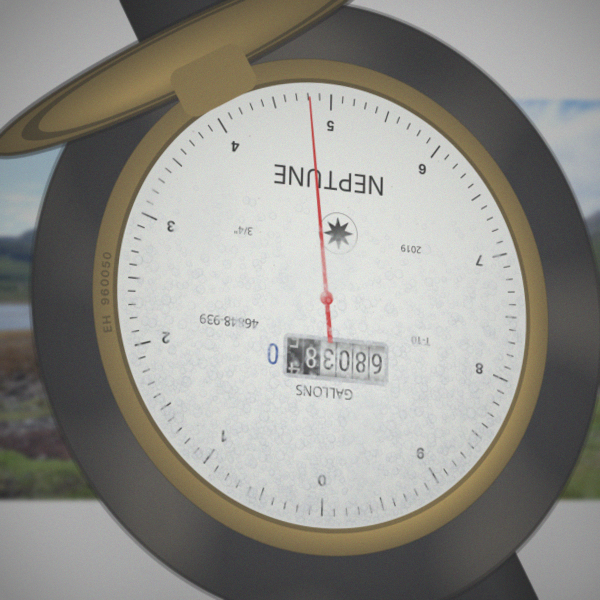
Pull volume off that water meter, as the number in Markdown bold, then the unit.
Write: **6803844.8** gal
